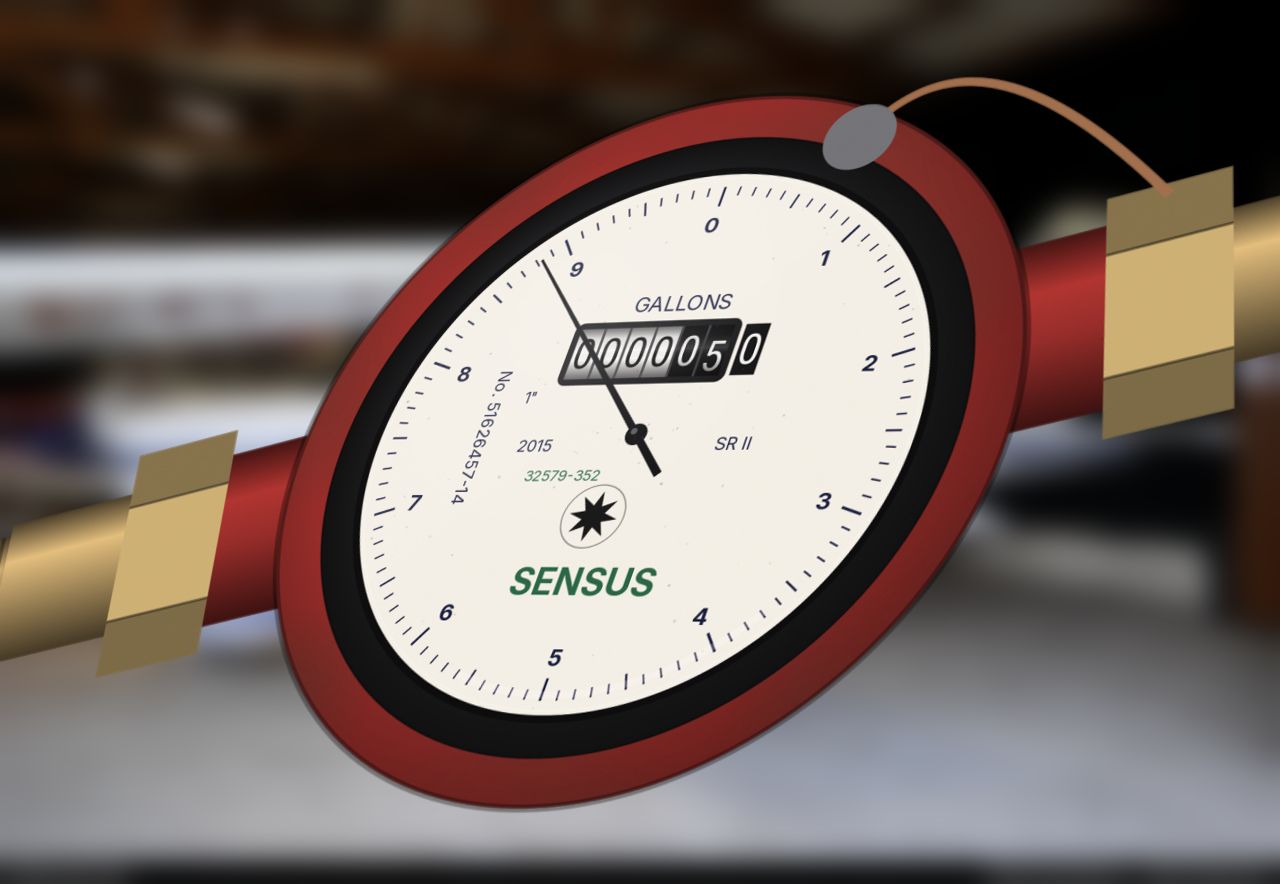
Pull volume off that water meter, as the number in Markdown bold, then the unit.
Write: **48.8** gal
